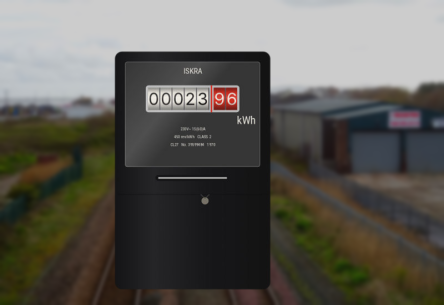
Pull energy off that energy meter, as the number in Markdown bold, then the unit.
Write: **23.96** kWh
